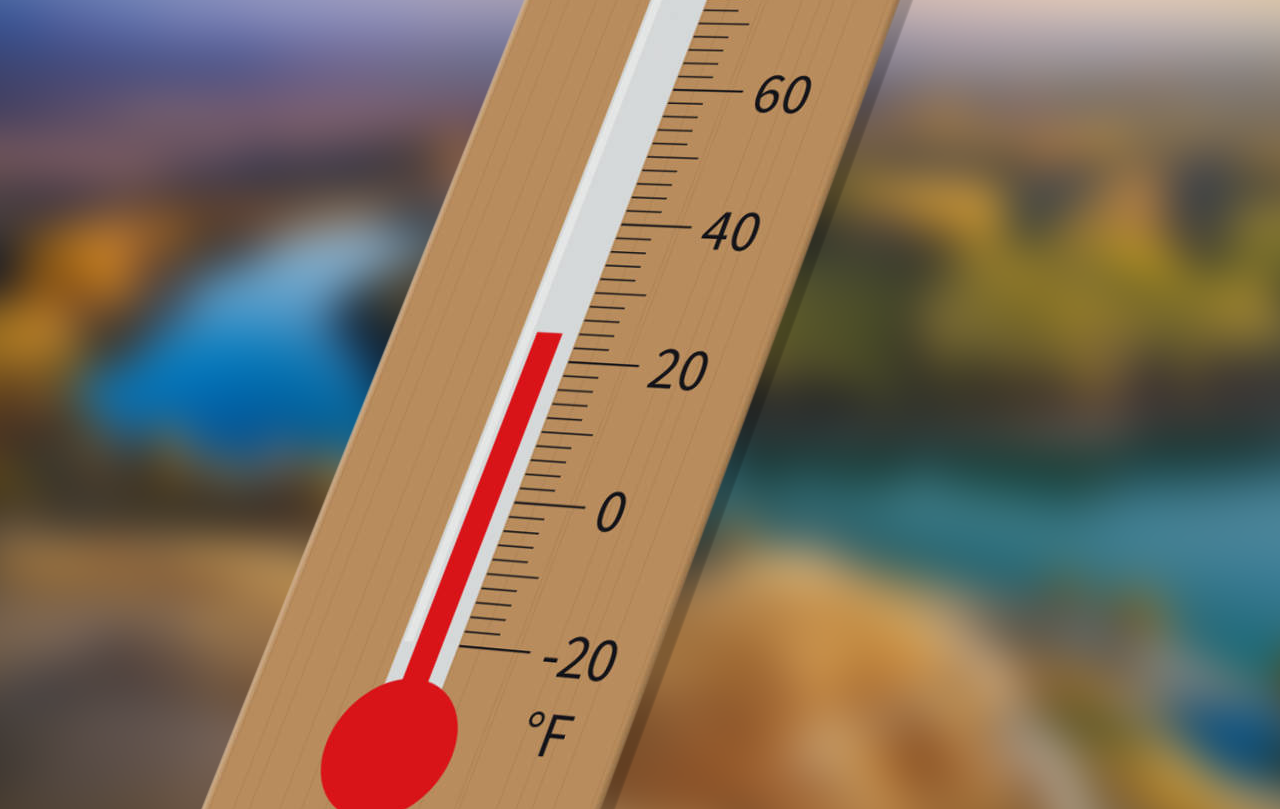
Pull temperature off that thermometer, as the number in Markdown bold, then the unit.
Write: **24** °F
